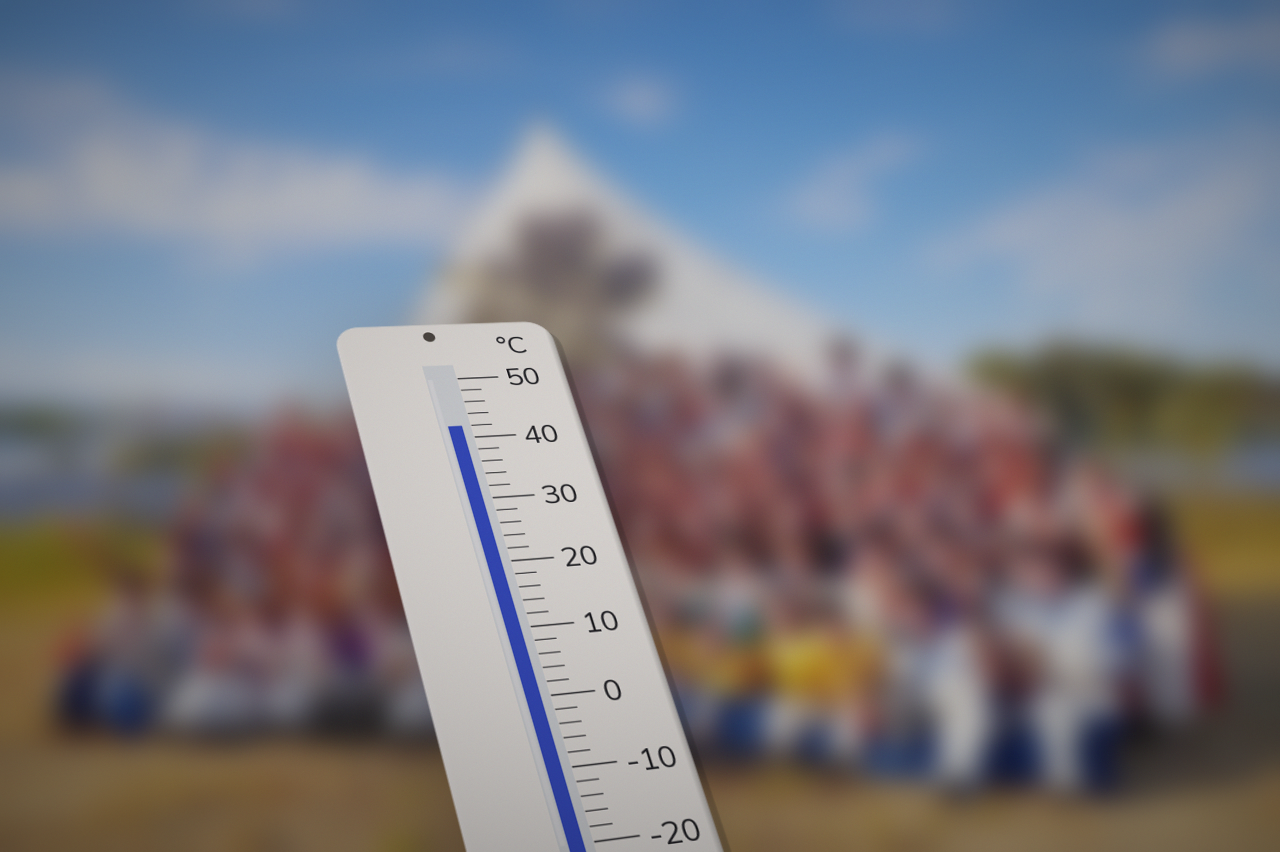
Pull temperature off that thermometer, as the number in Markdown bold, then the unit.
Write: **42** °C
